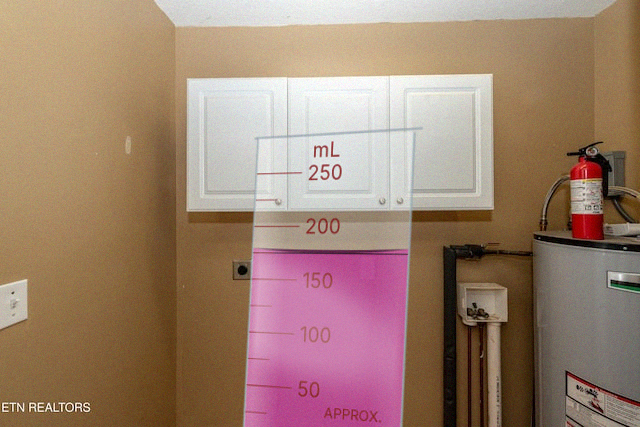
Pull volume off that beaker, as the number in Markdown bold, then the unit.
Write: **175** mL
